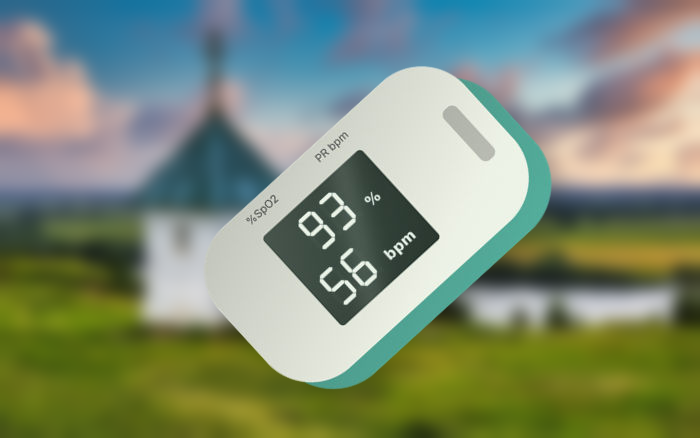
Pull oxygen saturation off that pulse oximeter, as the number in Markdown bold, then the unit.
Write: **93** %
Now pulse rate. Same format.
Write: **56** bpm
